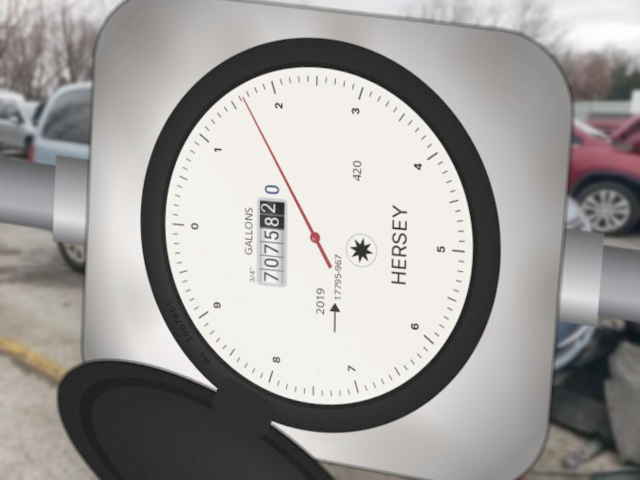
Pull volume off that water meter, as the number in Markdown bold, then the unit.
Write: **7075821.6** gal
